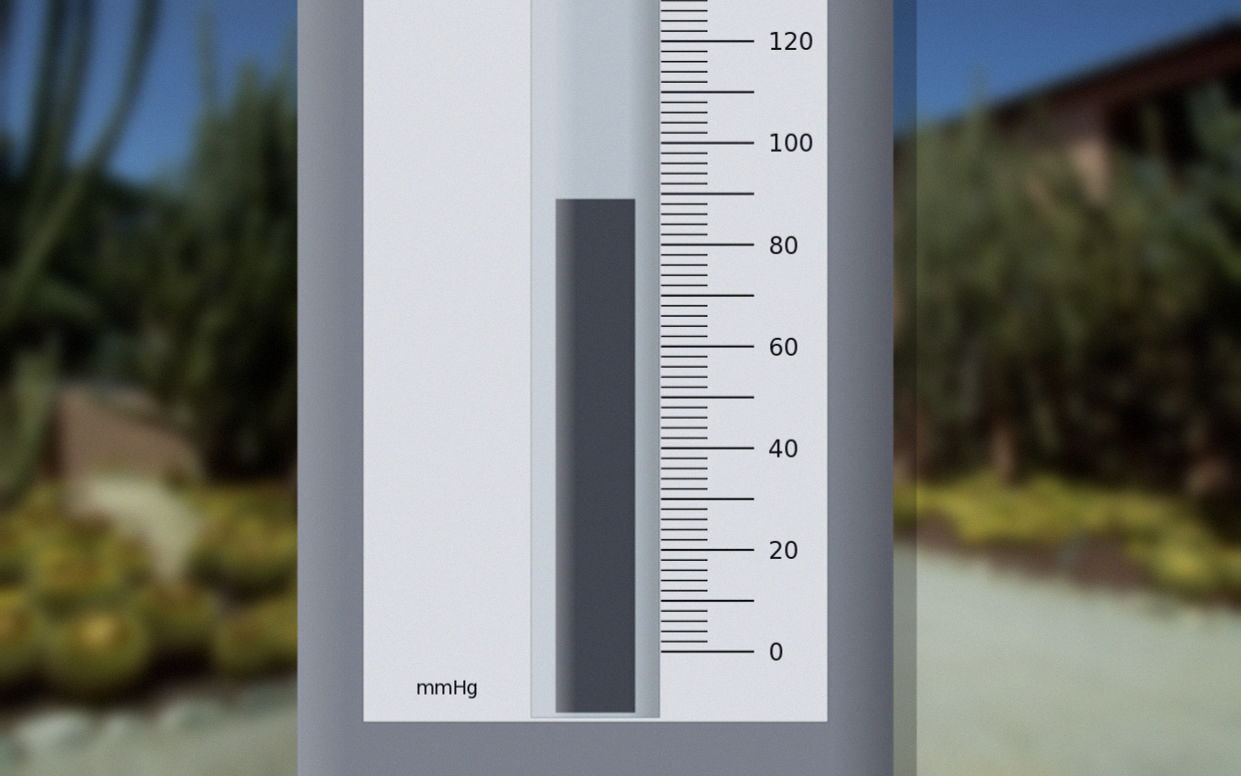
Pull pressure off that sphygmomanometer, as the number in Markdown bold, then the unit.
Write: **89** mmHg
